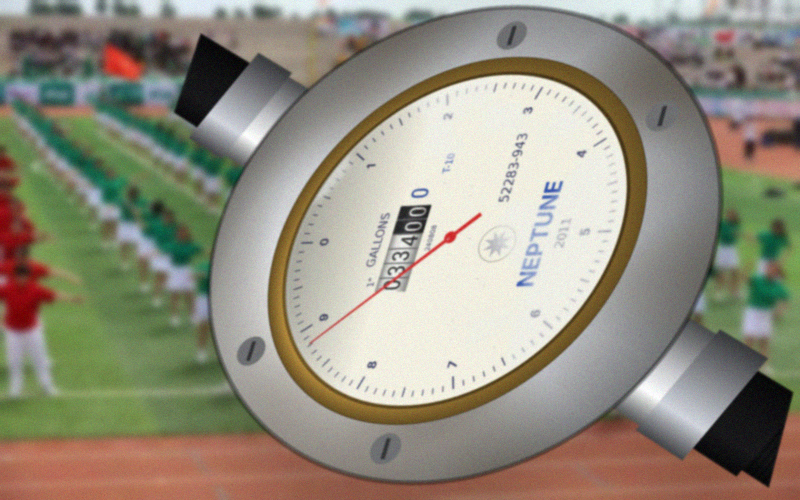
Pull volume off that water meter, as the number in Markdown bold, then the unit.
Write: **333998.8** gal
